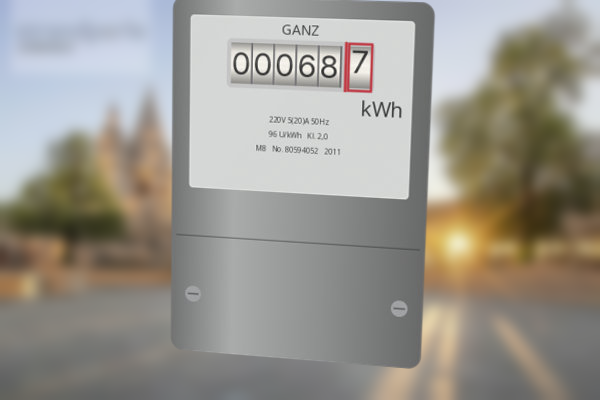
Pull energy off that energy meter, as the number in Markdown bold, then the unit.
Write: **68.7** kWh
